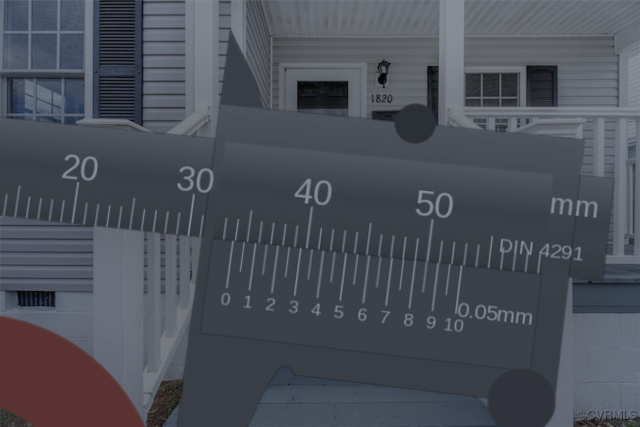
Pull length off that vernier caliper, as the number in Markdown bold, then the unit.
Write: **33.8** mm
